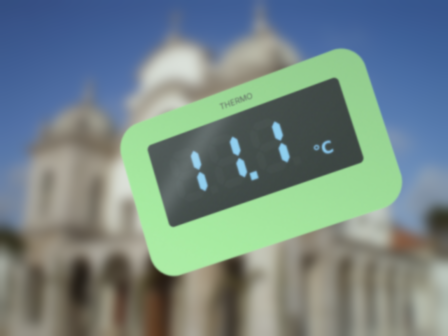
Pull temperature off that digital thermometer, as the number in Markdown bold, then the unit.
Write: **11.1** °C
